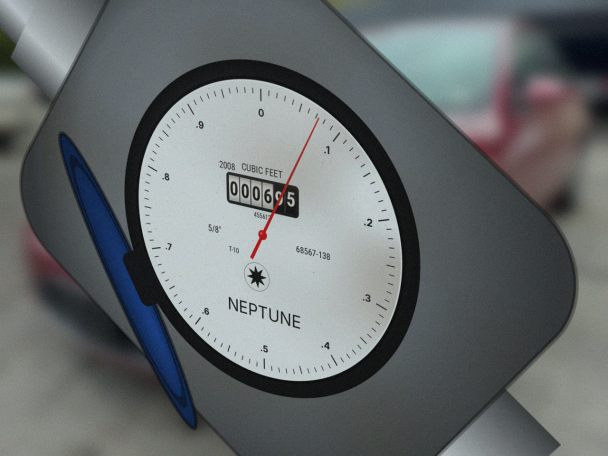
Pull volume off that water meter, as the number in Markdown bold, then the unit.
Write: **695.07** ft³
